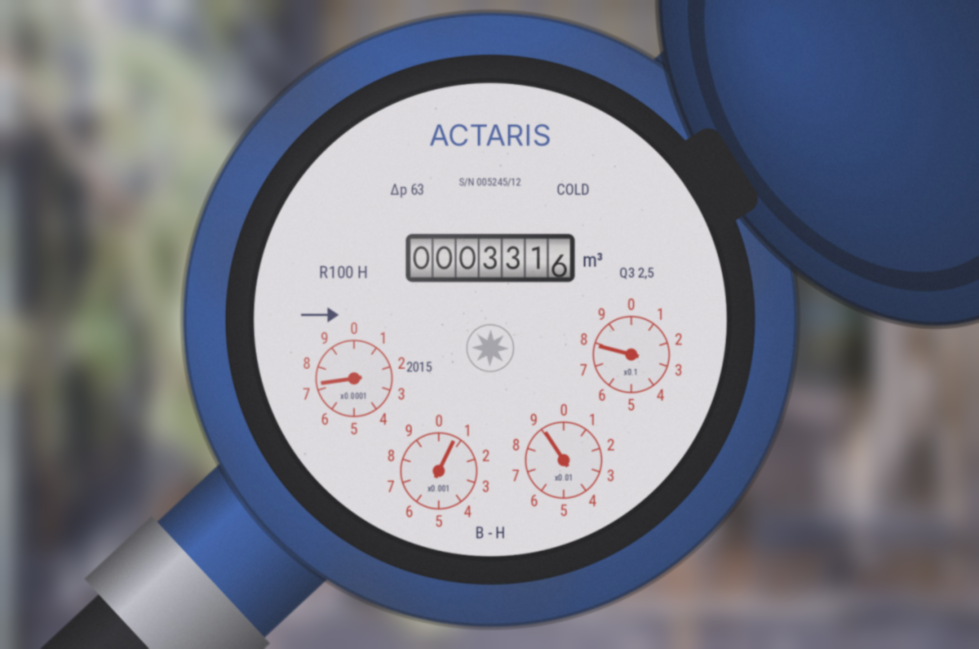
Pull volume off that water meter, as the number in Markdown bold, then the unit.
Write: **3315.7907** m³
